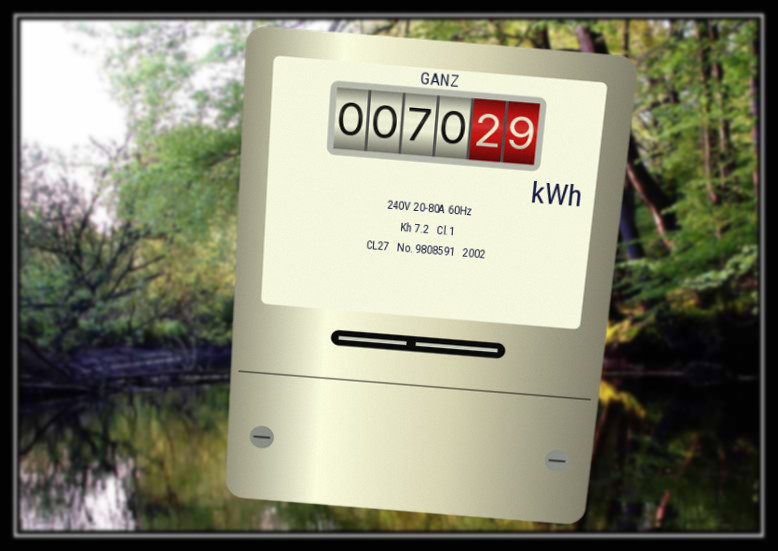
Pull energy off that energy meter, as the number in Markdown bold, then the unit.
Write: **70.29** kWh
